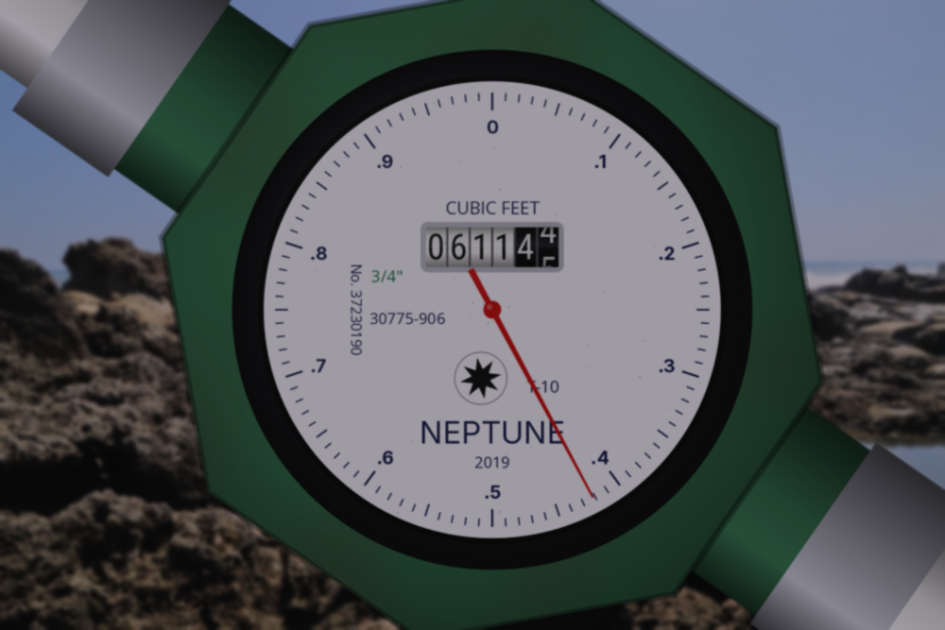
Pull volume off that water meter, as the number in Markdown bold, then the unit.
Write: **61144.42** ft³
